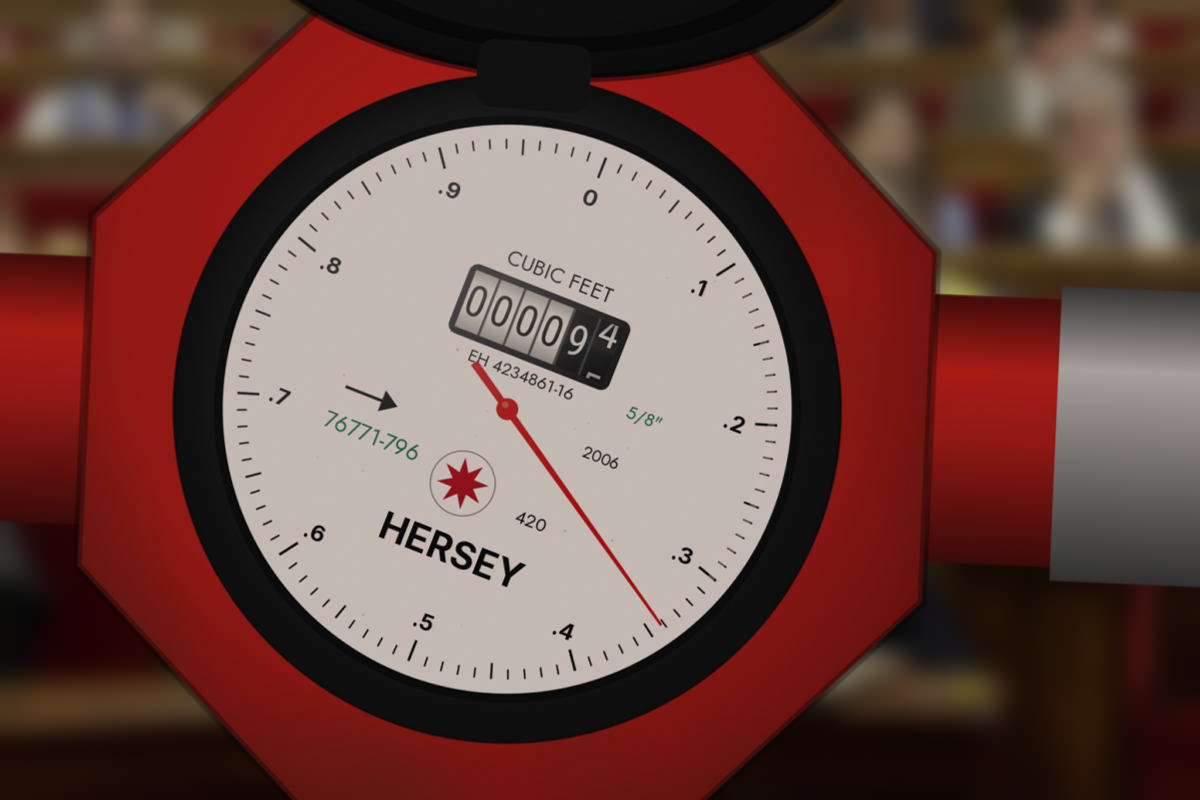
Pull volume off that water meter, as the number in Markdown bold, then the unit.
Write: **94.34** ft³
